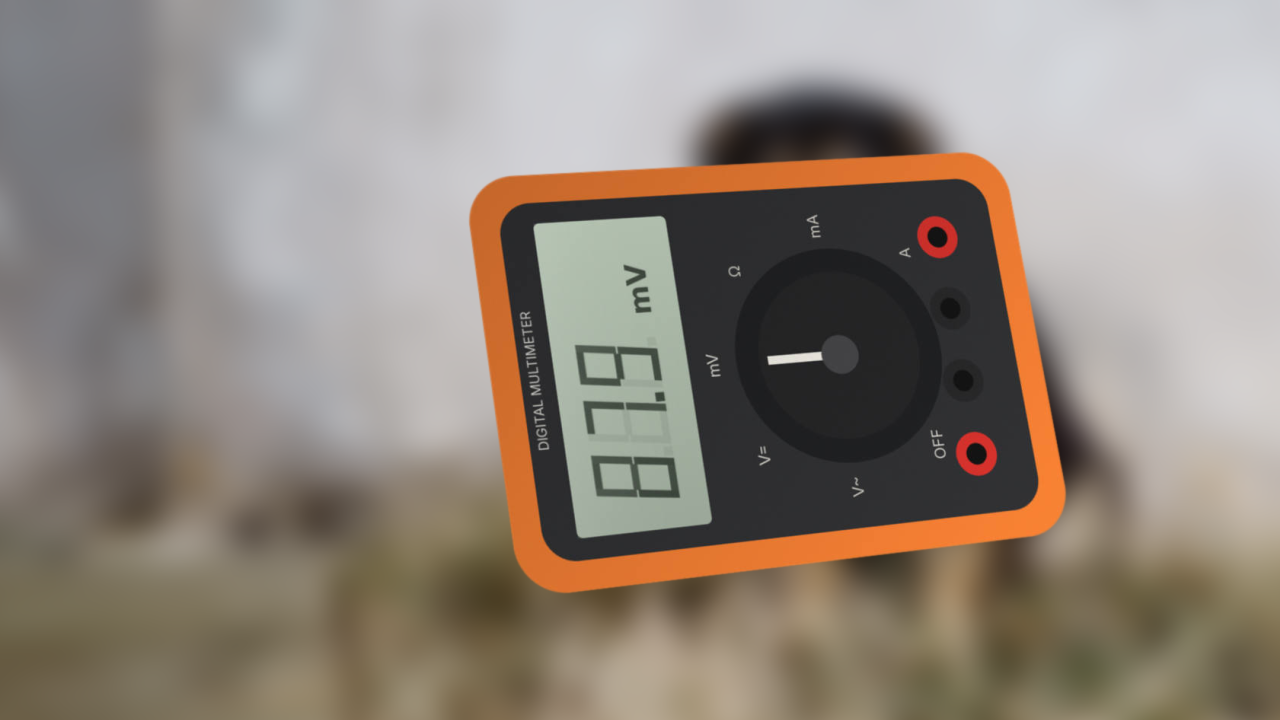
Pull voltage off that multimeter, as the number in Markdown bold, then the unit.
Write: **87.9** mV
